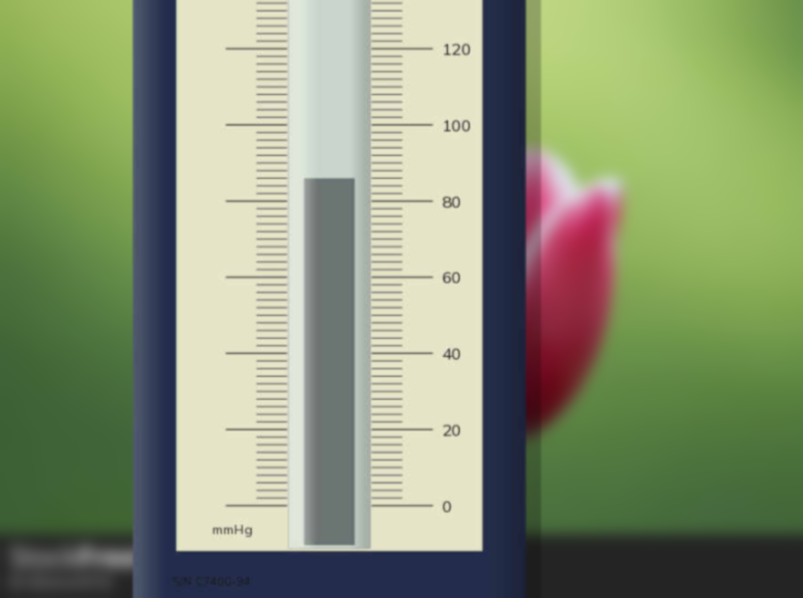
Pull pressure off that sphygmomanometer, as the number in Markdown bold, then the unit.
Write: **86** mmHg
